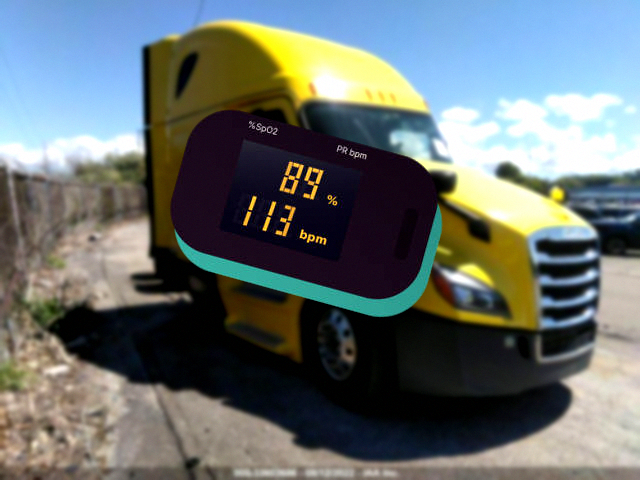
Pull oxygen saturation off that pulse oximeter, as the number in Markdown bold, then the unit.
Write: **89** %
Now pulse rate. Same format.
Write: **113** bpm
